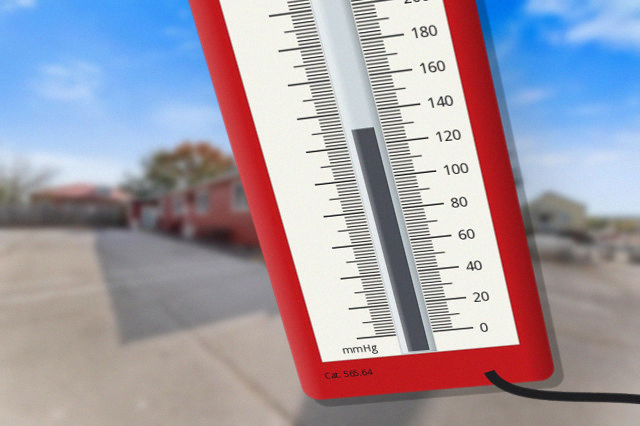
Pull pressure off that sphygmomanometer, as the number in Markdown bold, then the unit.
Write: **130** mmHg
